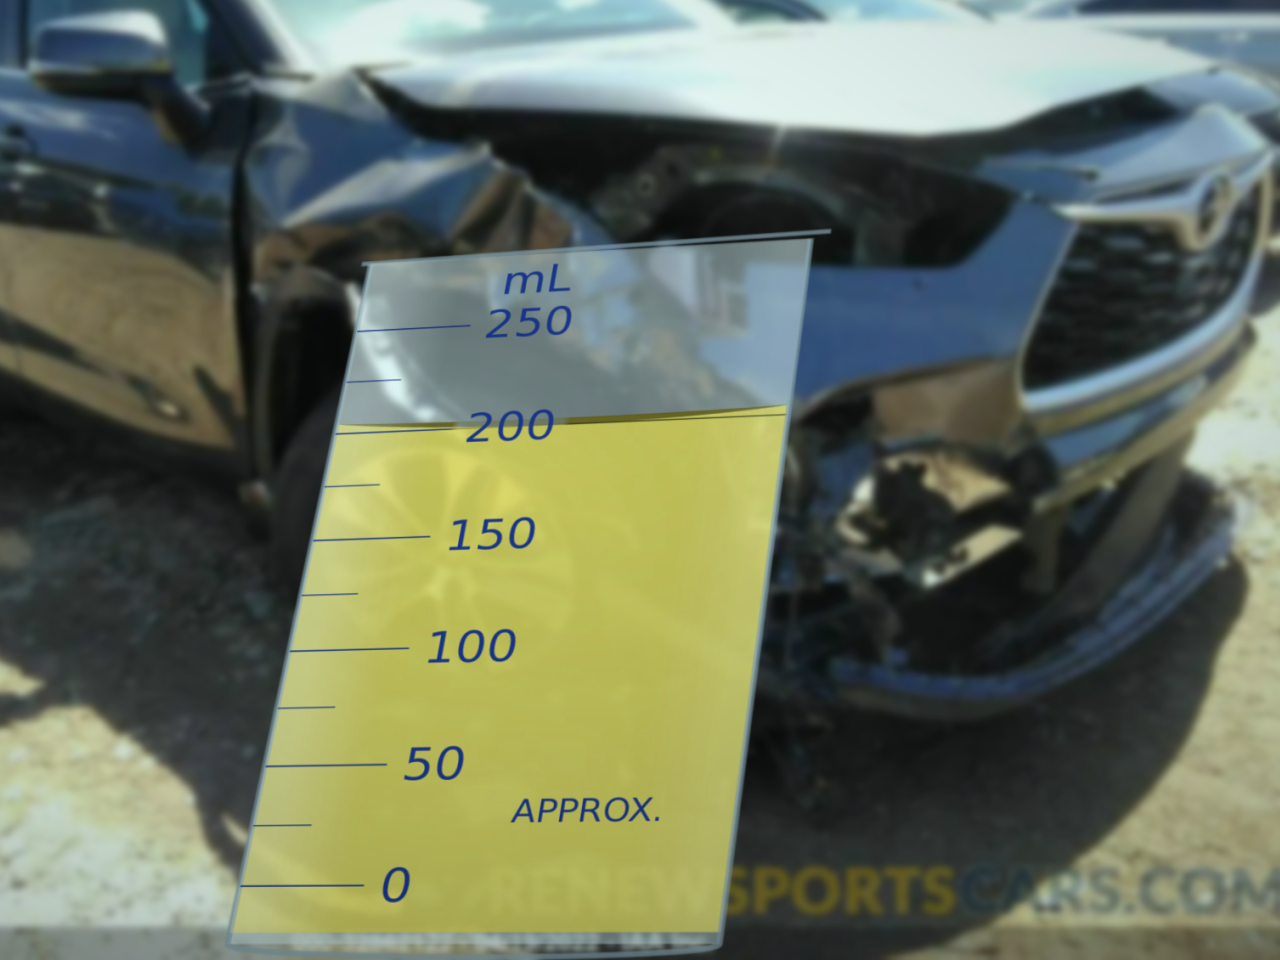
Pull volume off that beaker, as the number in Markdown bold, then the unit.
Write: **200** mL
